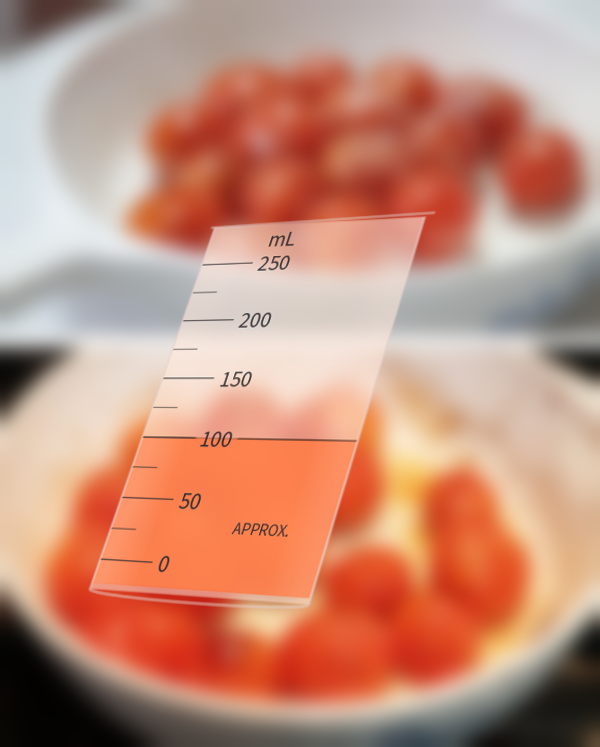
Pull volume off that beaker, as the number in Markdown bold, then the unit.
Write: **100** mL
